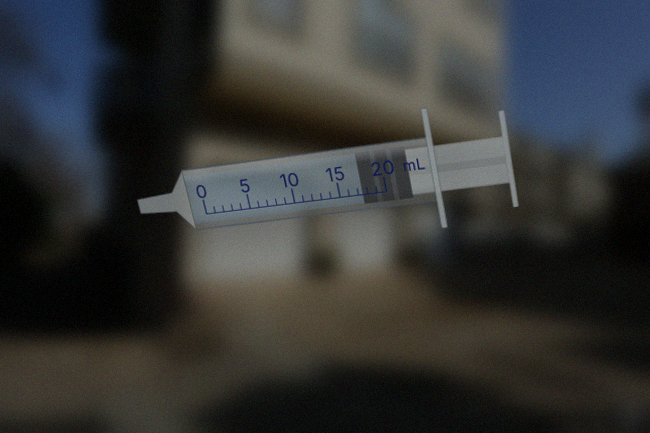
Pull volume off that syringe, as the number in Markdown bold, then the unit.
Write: **17.5** mL
